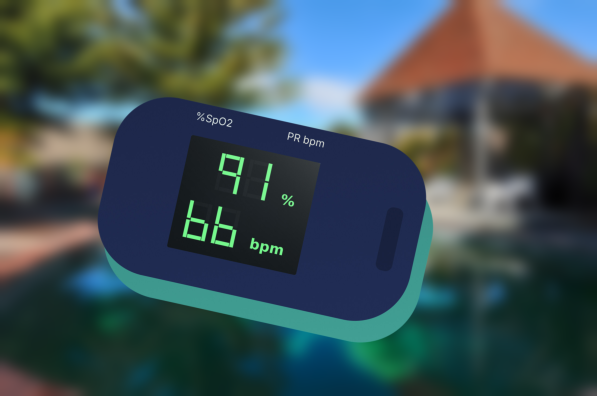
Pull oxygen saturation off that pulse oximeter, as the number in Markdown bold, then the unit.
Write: **91** %
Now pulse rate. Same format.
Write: **66** bpm
